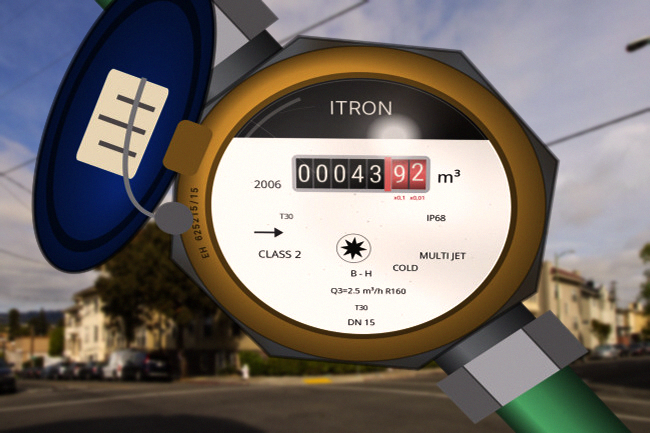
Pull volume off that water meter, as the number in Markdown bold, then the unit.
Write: **43.92** m³
